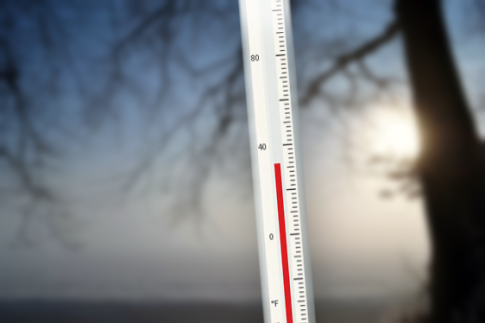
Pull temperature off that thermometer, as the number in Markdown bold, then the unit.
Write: **32** °F
